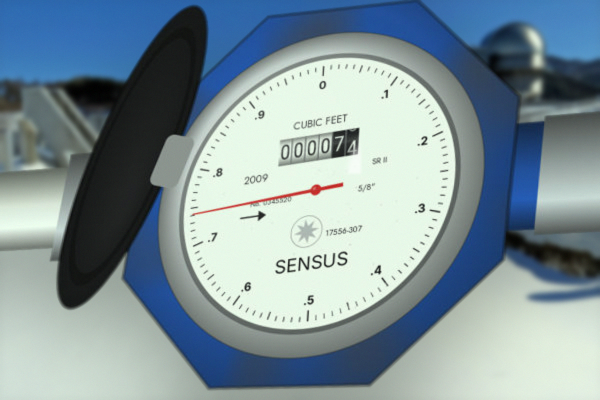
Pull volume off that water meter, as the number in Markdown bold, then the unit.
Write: **73.74** ft³
